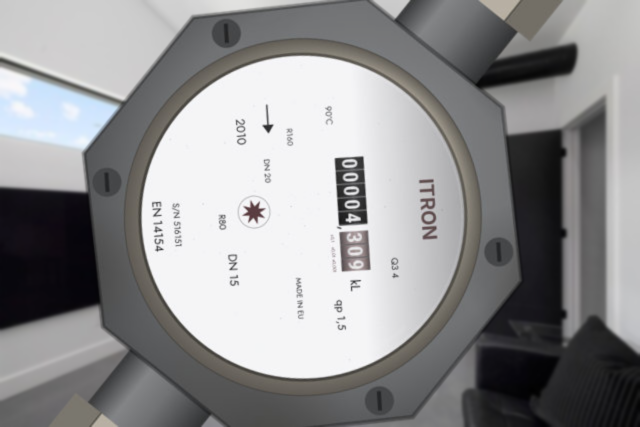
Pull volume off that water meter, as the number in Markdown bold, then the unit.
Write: **4.309** kL
